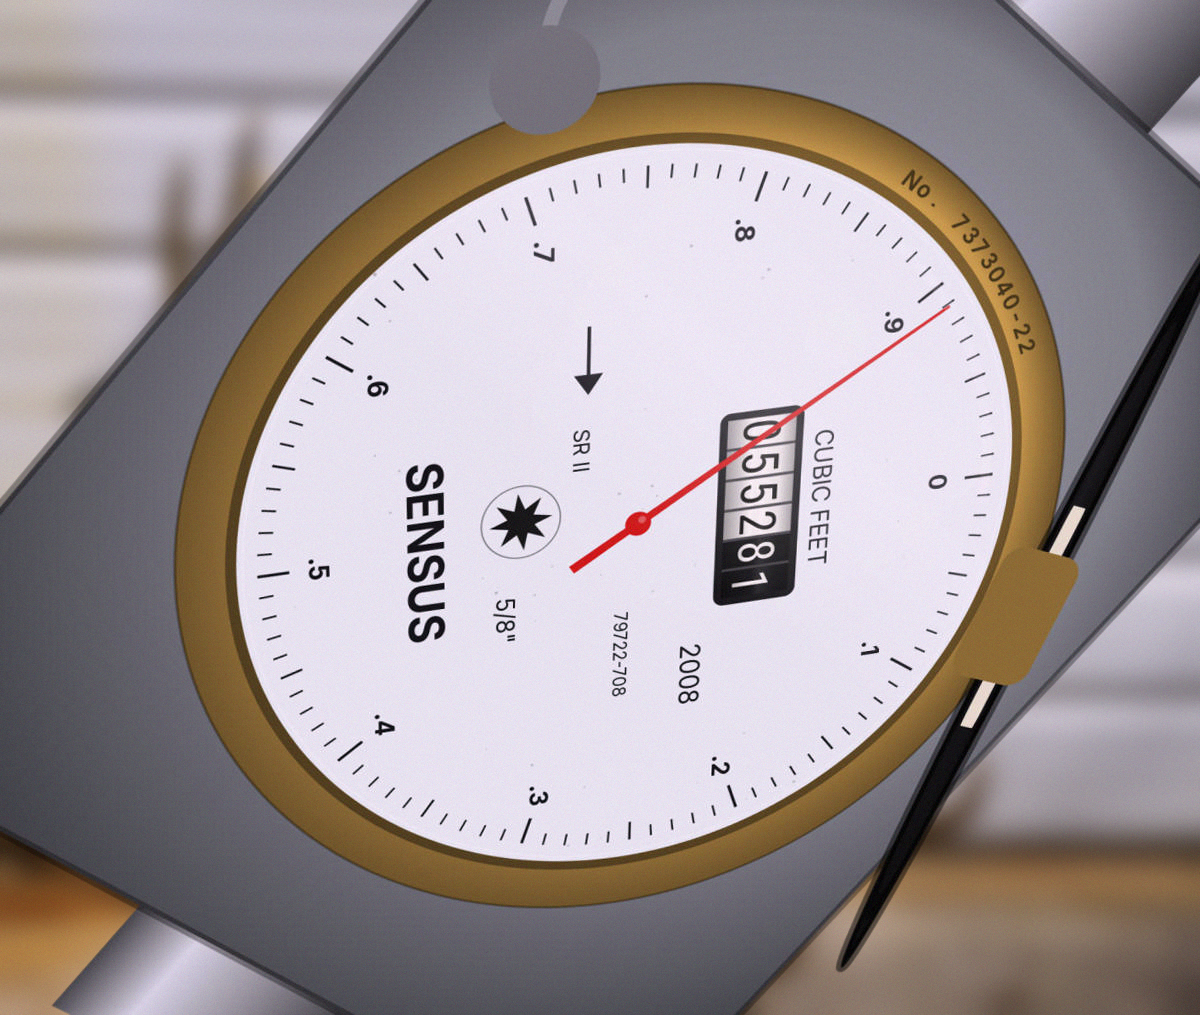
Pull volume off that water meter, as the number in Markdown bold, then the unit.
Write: **55280.91** ft³
